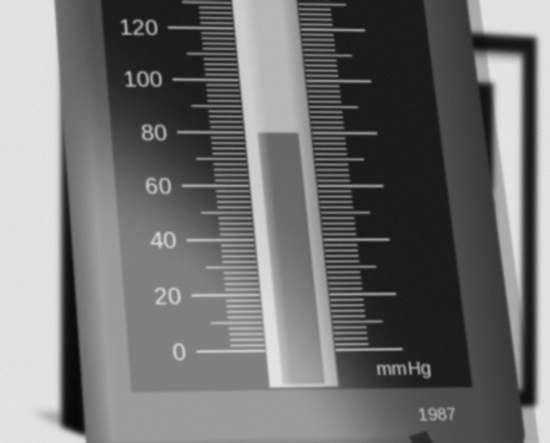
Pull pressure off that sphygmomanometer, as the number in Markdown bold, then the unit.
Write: **80** mmHg
